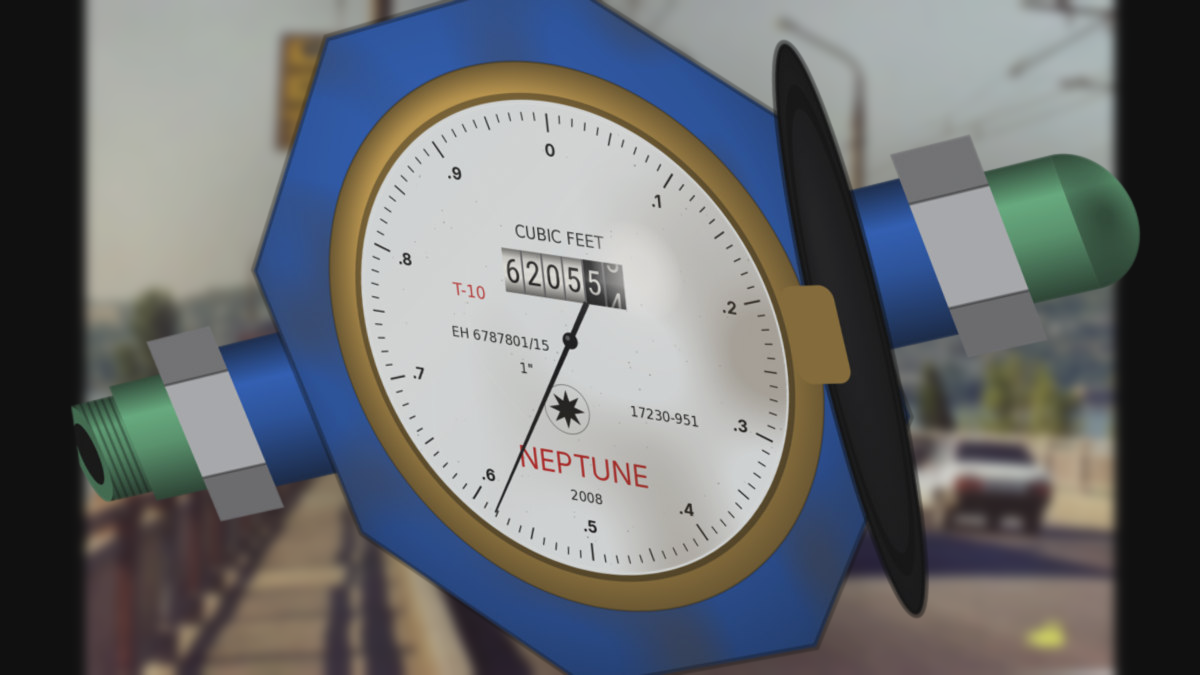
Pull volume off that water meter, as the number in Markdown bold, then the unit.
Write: **620553.58** ft³
